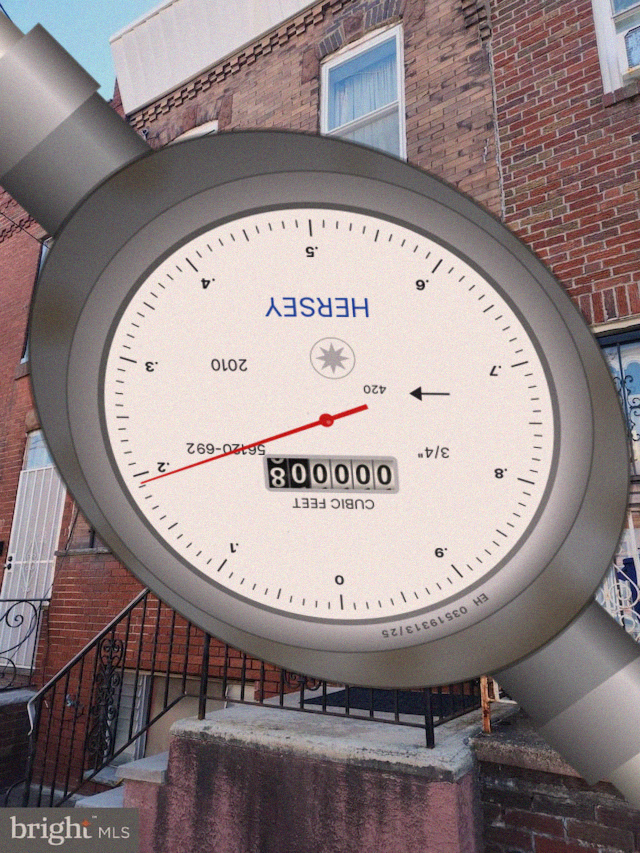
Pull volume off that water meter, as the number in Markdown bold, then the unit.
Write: **8.19** ft³
